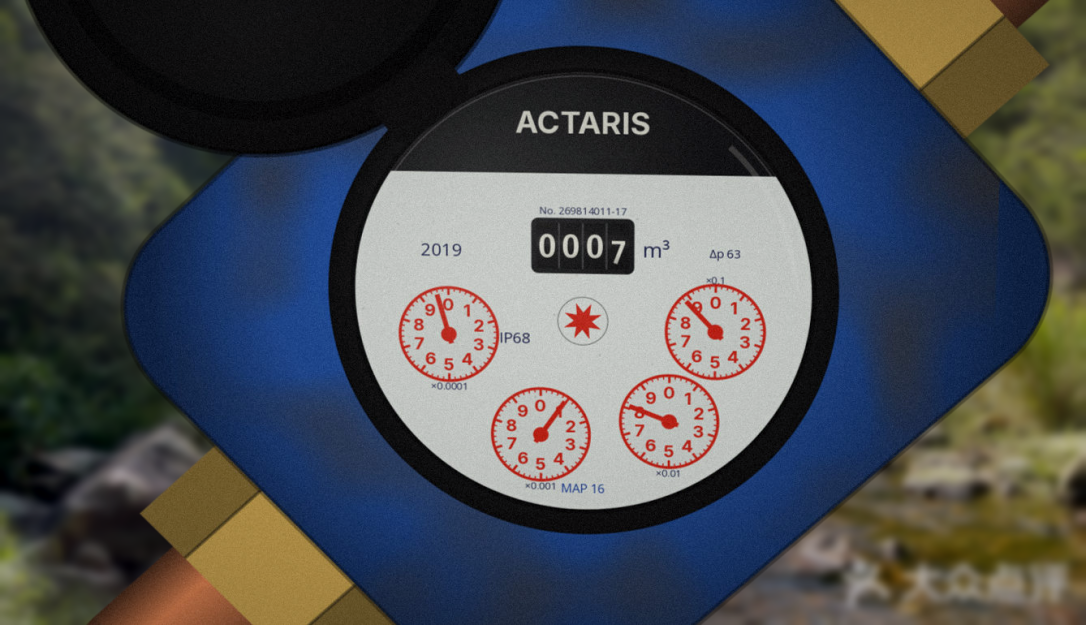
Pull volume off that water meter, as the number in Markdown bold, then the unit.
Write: **6.8809** m³
